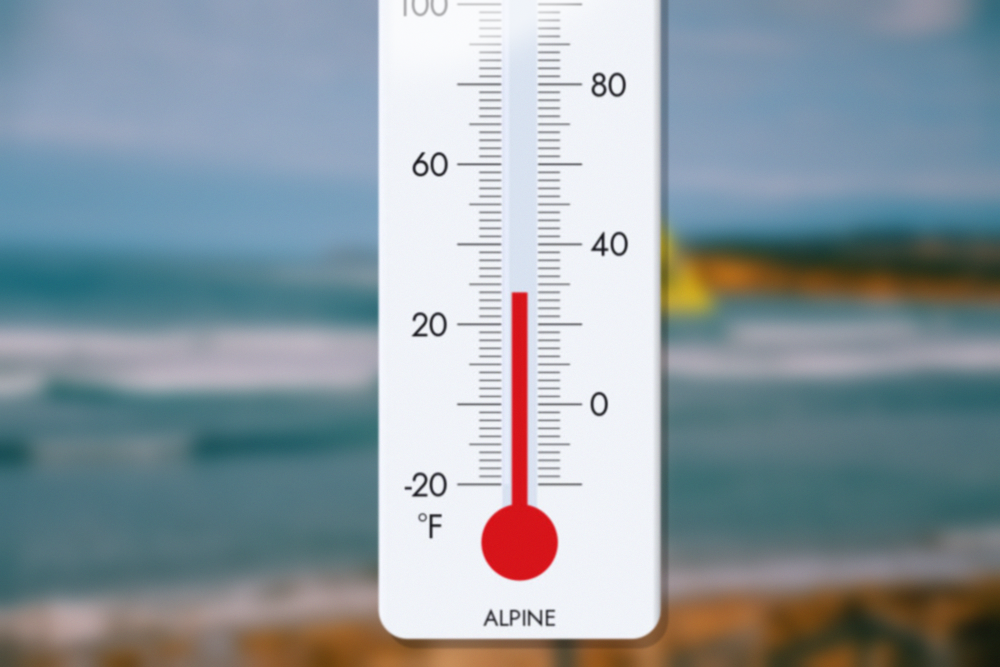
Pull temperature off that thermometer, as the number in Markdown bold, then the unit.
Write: **28** °F
